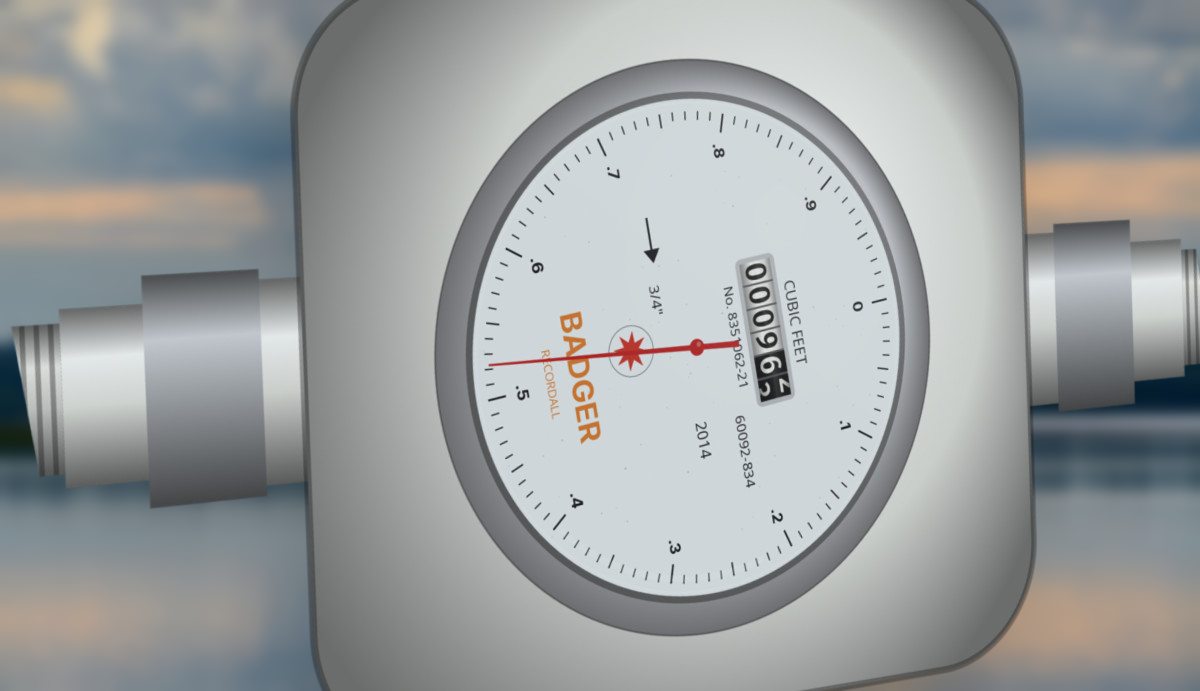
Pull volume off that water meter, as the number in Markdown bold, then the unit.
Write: **962.52** ft³
